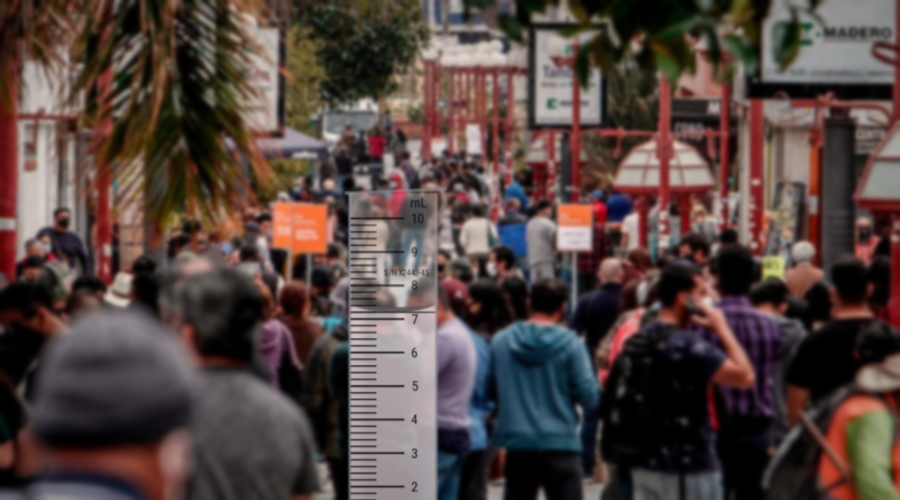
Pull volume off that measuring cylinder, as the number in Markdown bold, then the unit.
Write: **7.2** mL
